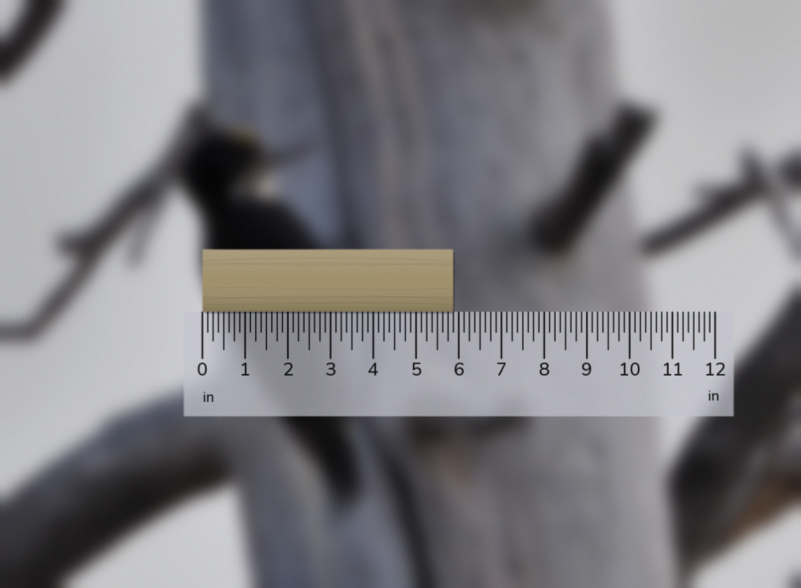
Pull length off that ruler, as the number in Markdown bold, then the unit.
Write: **5.875** in
